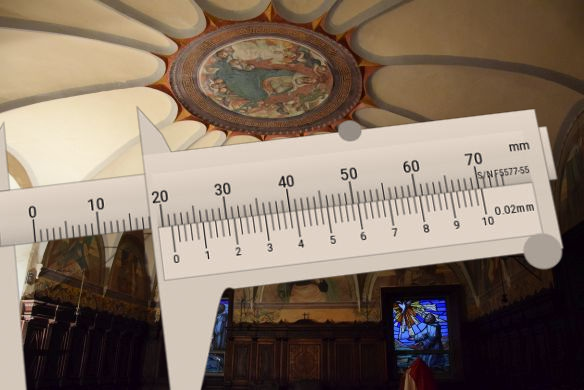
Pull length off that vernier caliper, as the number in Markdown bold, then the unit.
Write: **21.4** mm
